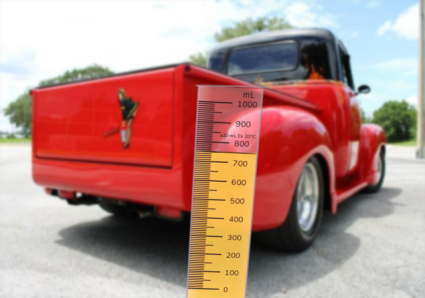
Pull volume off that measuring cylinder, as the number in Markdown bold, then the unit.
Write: **750** mL
